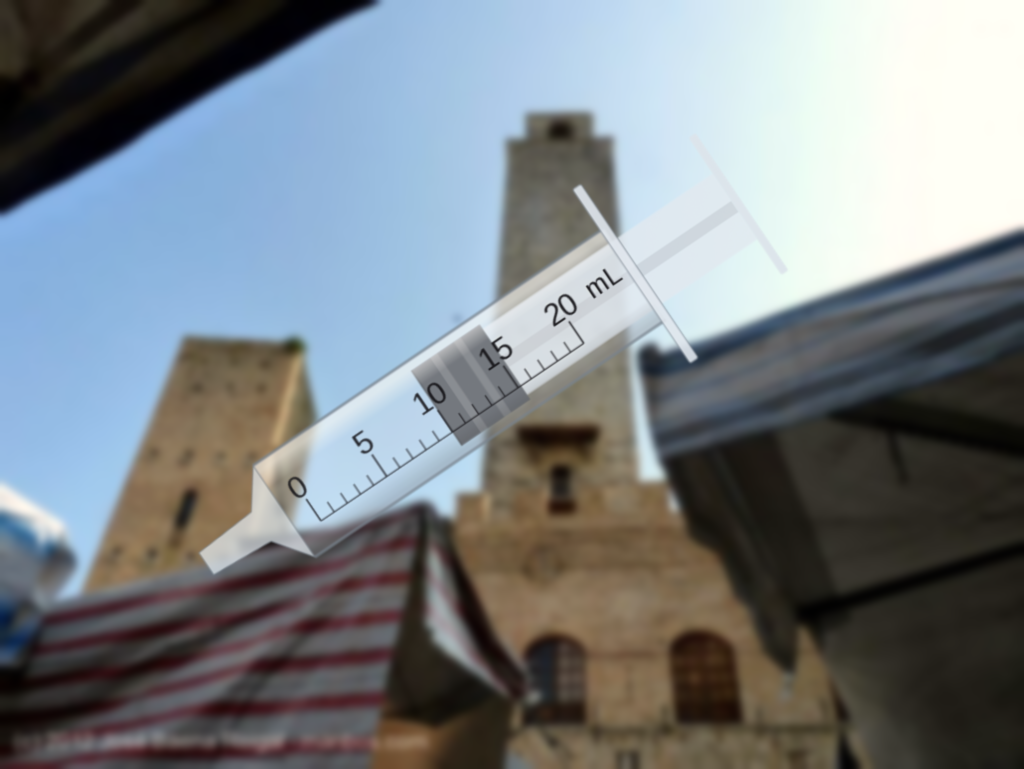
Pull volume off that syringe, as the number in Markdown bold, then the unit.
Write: **10** mL
